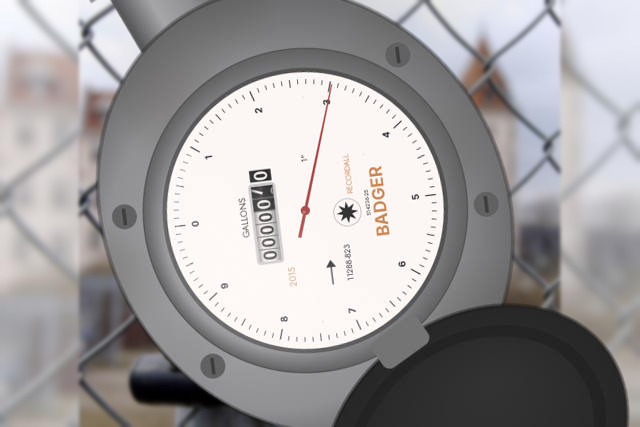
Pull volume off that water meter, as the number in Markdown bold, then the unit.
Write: **73.0** gal
